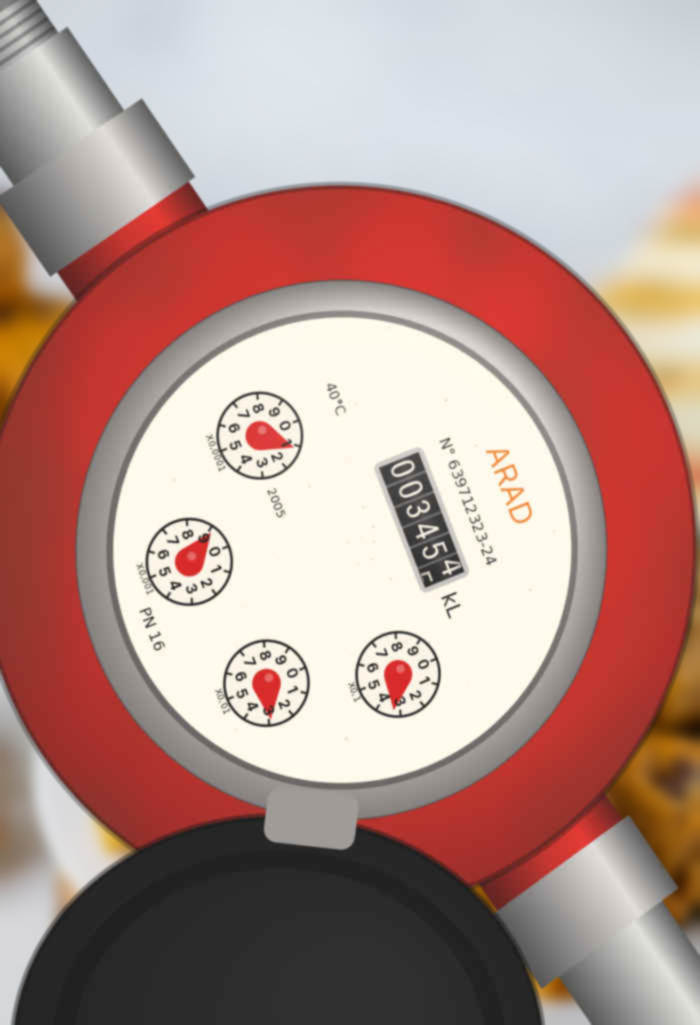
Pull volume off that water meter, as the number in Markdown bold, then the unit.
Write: **3454.3291** kL
